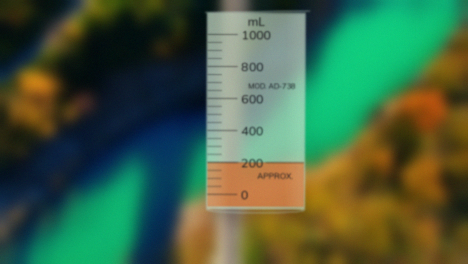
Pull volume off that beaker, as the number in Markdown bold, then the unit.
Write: **200** mL
